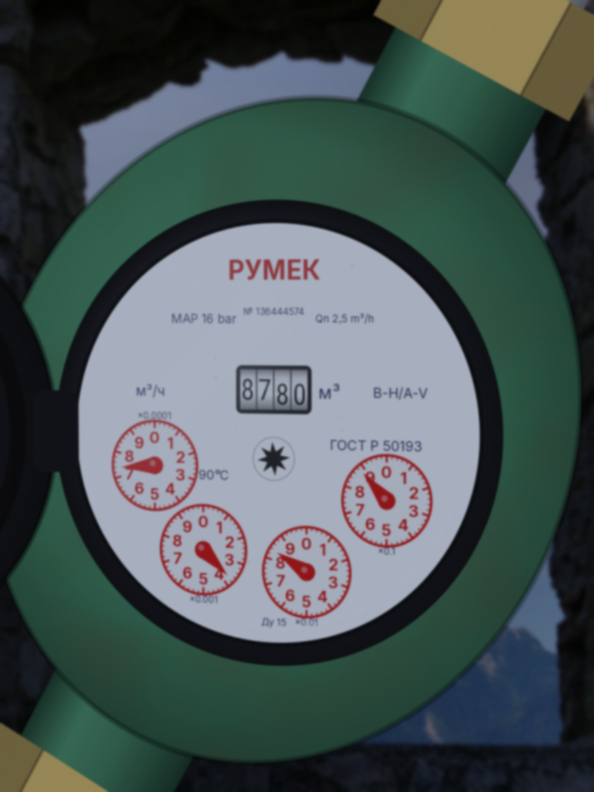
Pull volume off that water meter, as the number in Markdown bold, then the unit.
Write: **8779.8837** m³
